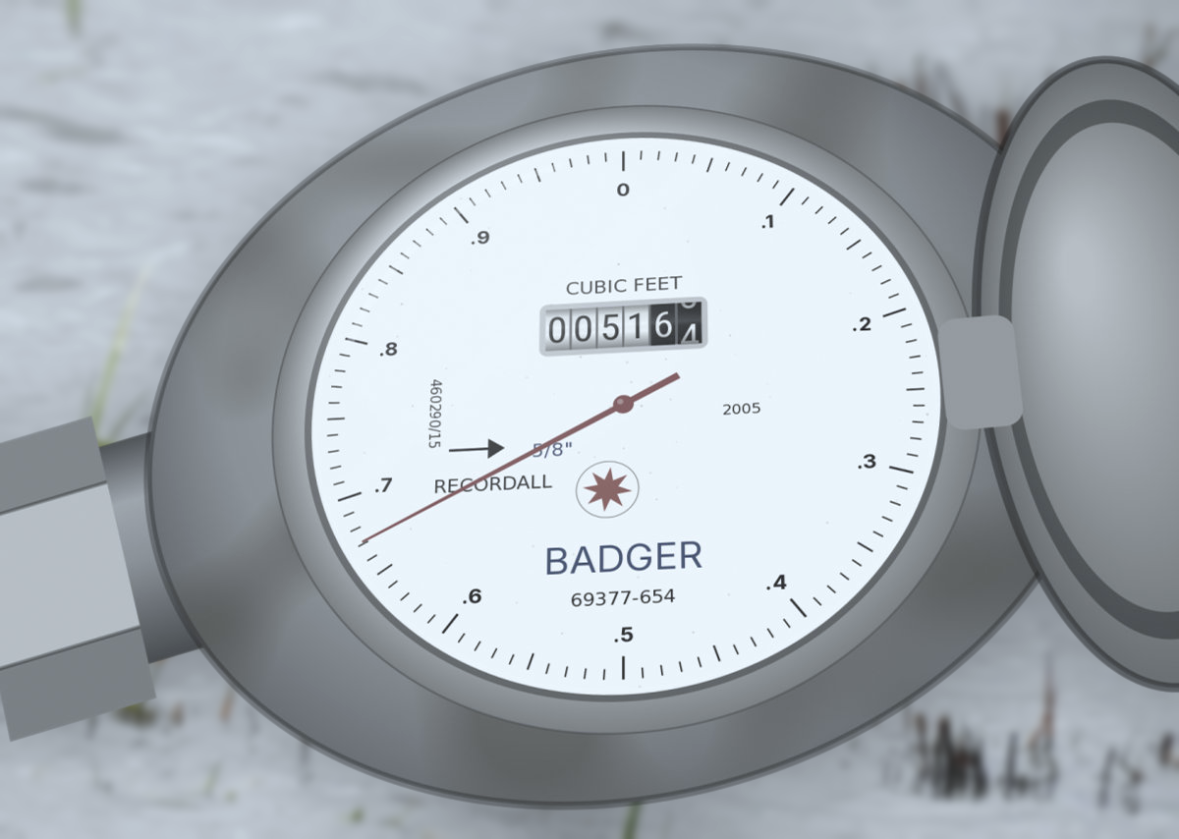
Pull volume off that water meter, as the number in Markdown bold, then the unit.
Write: **5163.67** ft³
